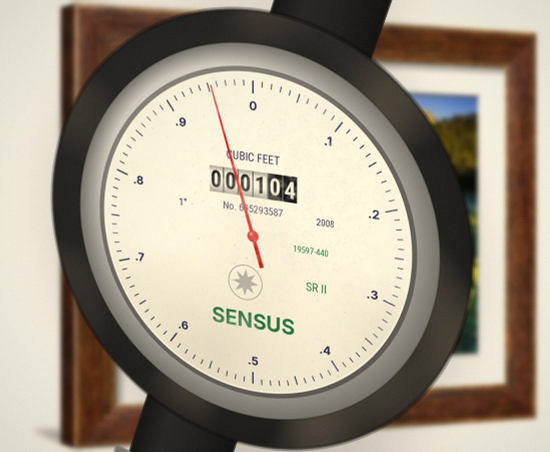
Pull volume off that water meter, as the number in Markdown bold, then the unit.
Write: **103.95** ft³
